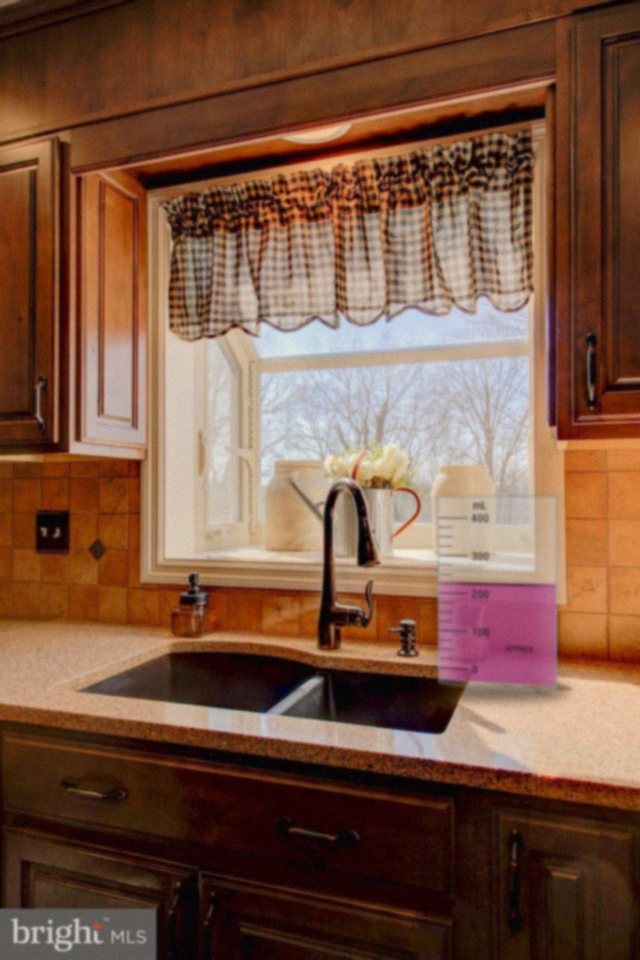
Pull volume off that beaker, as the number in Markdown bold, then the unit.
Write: **225** mL
